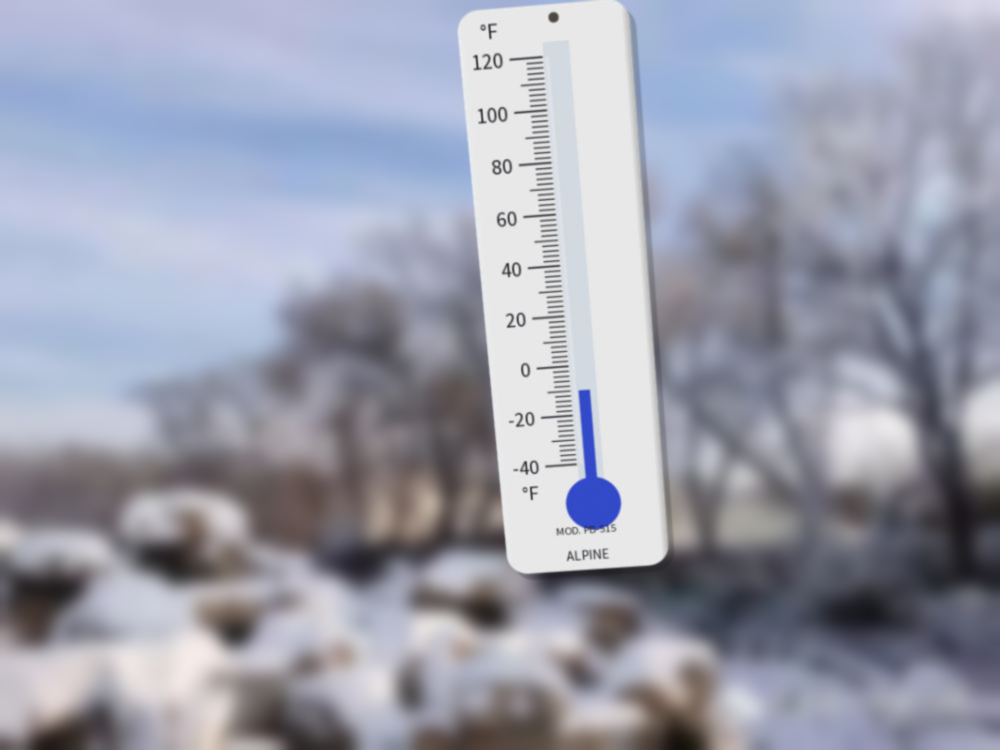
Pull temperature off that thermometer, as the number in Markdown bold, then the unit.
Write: **-10** °F
